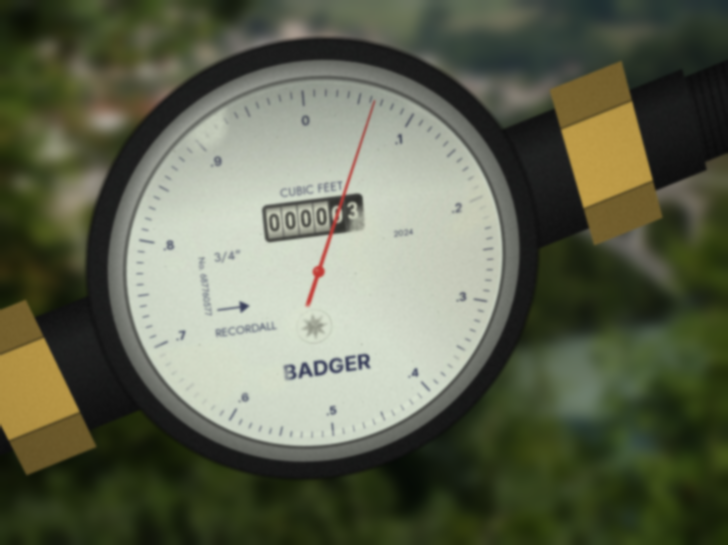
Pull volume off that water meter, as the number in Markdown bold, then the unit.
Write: **3.06** ft³
